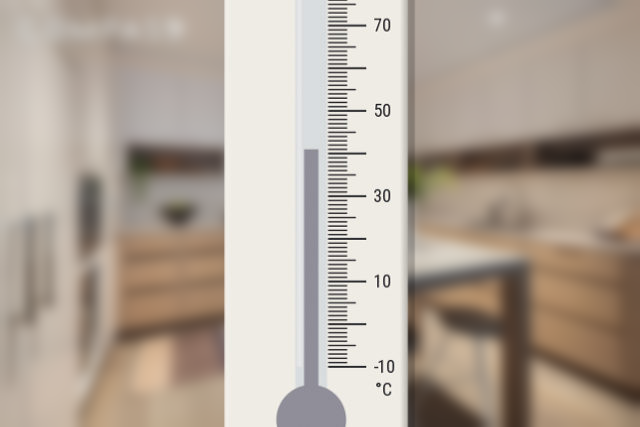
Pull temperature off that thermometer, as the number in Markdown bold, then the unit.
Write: **41** °C
